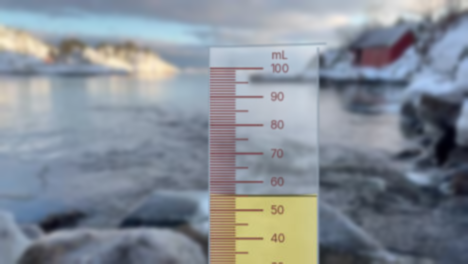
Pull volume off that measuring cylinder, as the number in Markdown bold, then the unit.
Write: **55** mL
